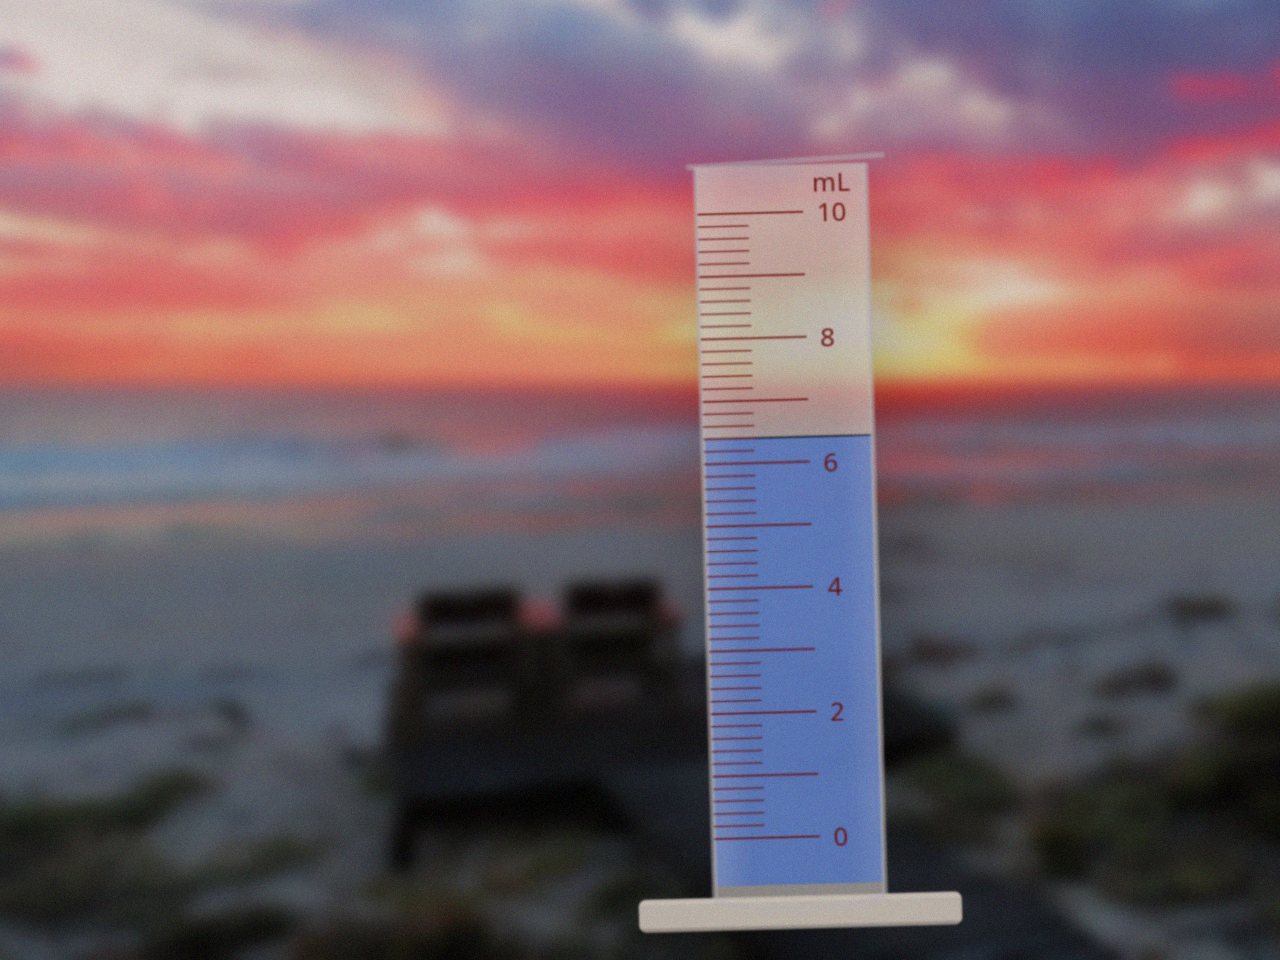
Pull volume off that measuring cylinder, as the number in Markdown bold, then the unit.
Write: **6.4** mL
